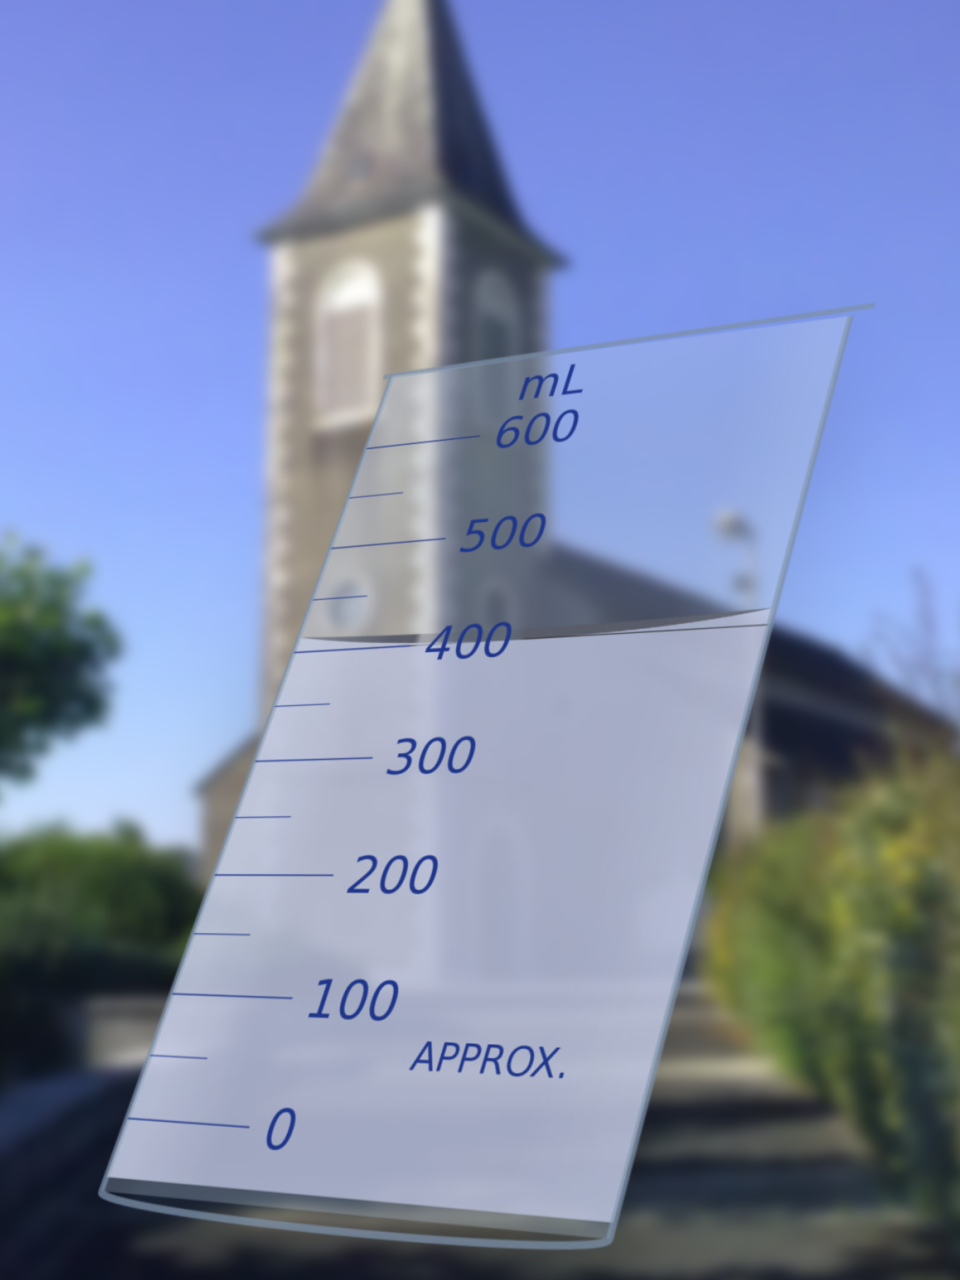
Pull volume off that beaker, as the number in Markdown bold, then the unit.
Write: **400** mL
